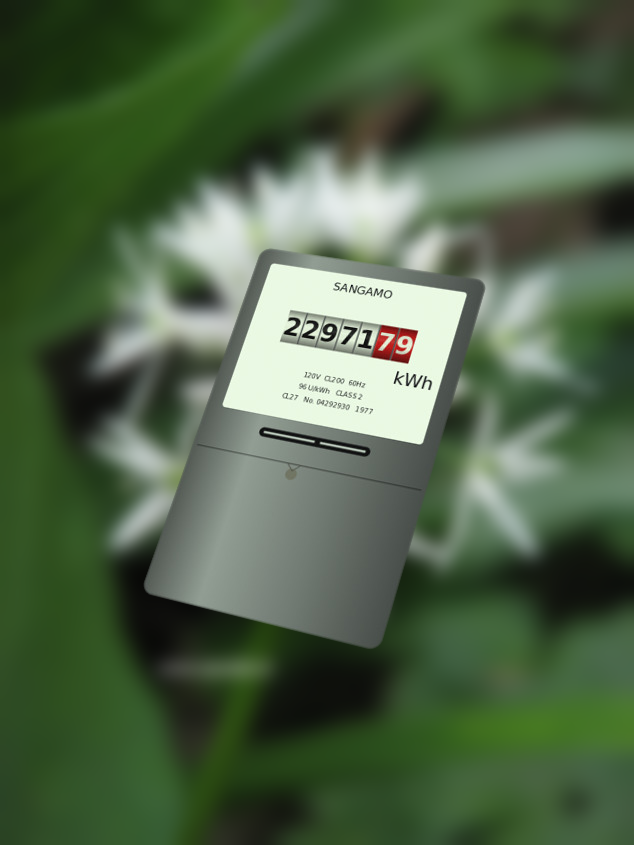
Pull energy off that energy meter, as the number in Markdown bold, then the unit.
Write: **22971.79** kWh
